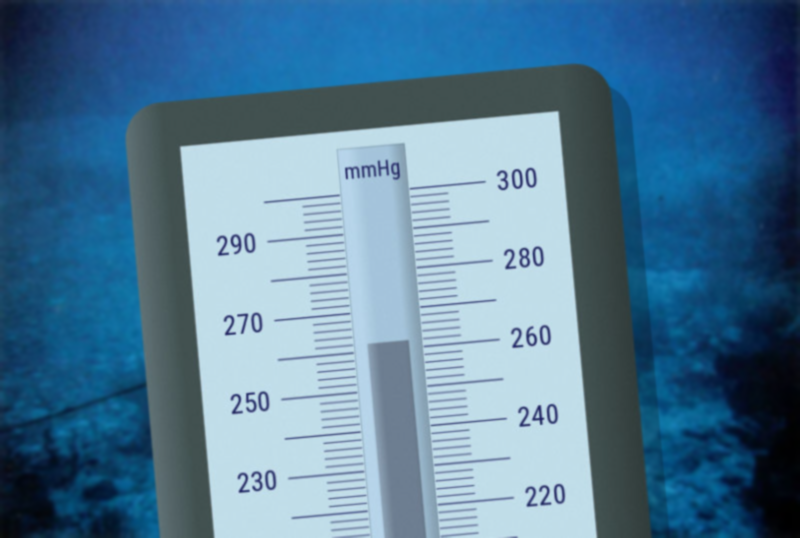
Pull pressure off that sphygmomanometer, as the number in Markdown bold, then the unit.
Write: **262** mmHg
